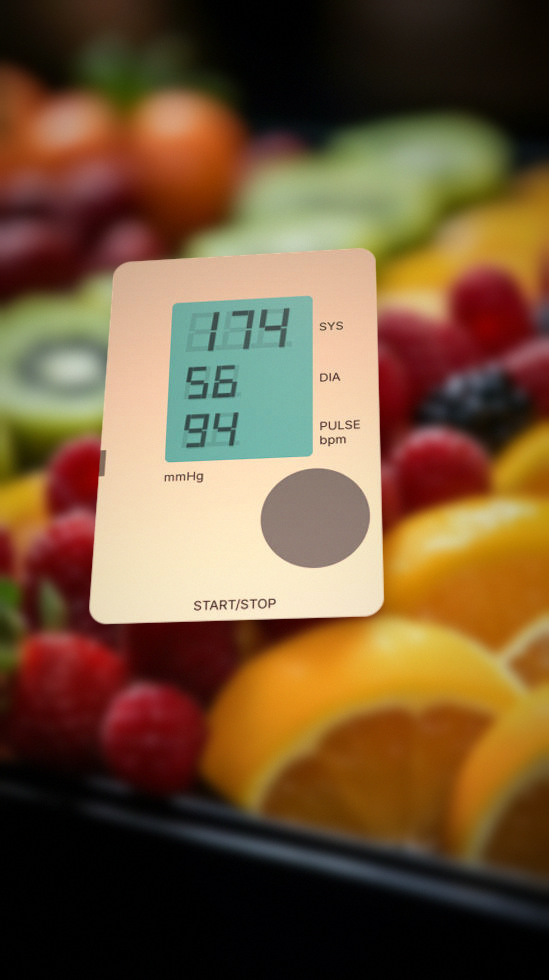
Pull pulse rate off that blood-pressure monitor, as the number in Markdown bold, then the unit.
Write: **94** bpm
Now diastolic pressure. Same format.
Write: **56** mmHg
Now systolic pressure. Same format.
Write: **174** mmHg
